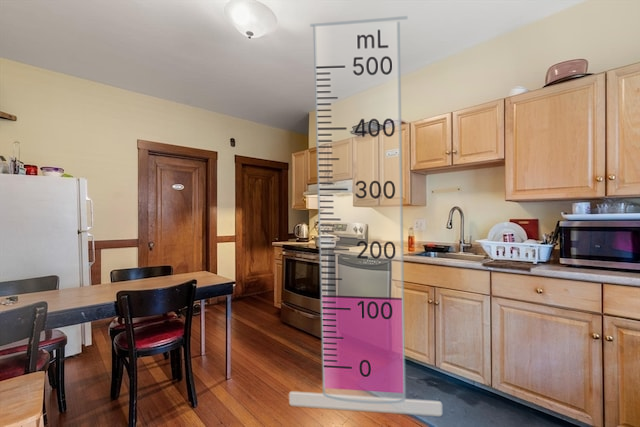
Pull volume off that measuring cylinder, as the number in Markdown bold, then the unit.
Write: **120** mL
